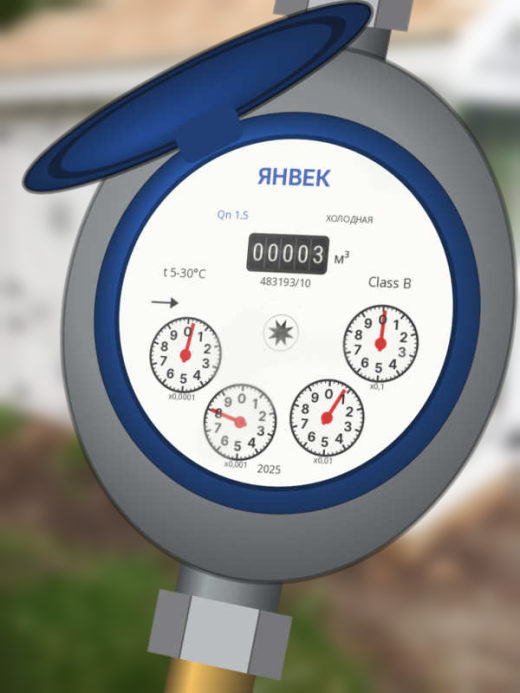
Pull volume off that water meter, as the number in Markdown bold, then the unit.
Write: **3.0080** m³
